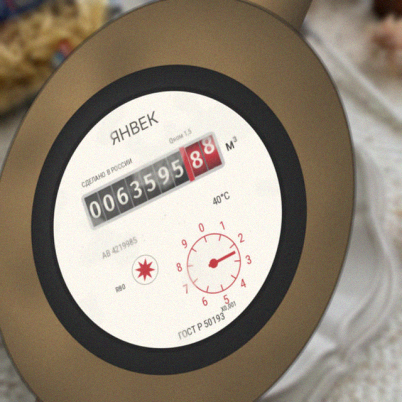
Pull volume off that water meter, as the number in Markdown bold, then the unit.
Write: **63595.882** m³
